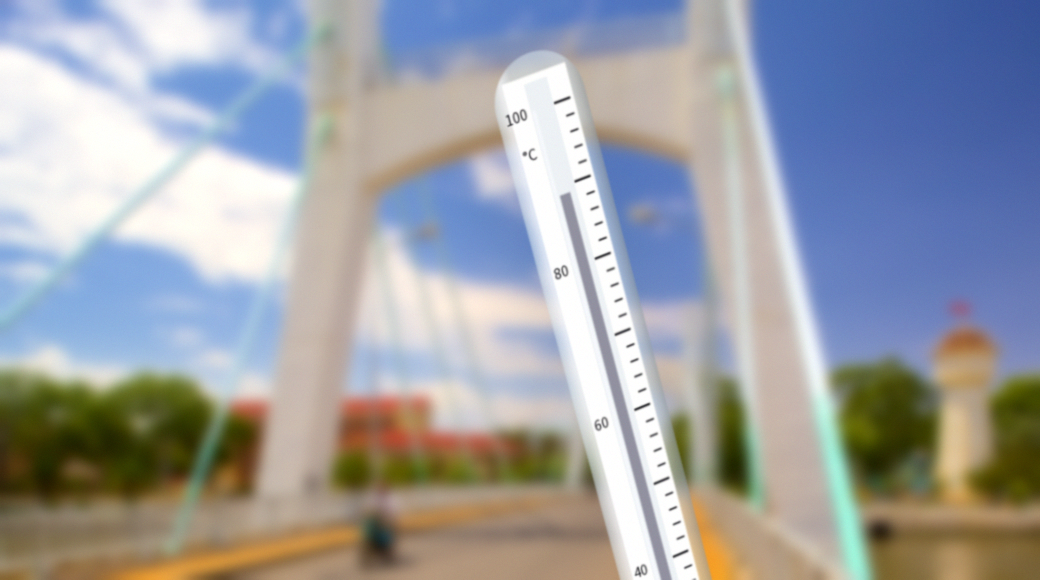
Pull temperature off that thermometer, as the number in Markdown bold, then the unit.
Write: **89** °C
